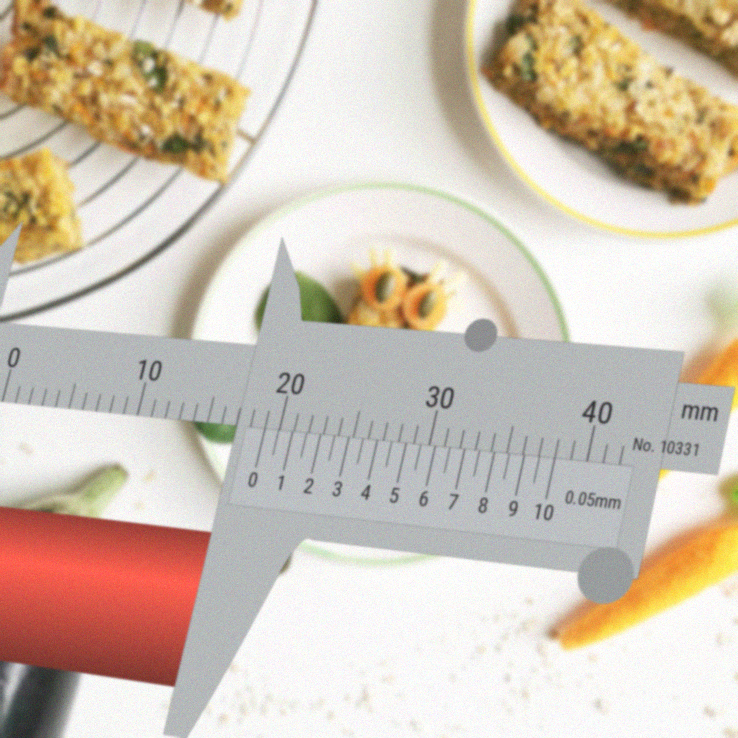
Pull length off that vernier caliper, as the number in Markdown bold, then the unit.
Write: **19.0** mm
